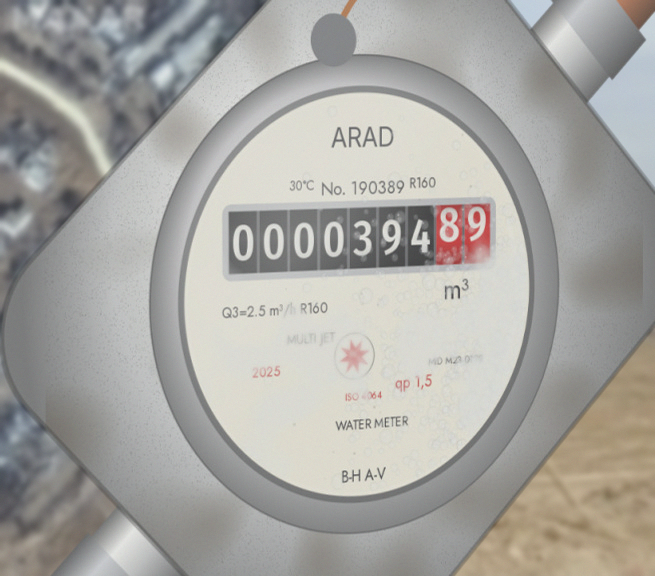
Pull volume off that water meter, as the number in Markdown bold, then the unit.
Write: **394.89** m³
